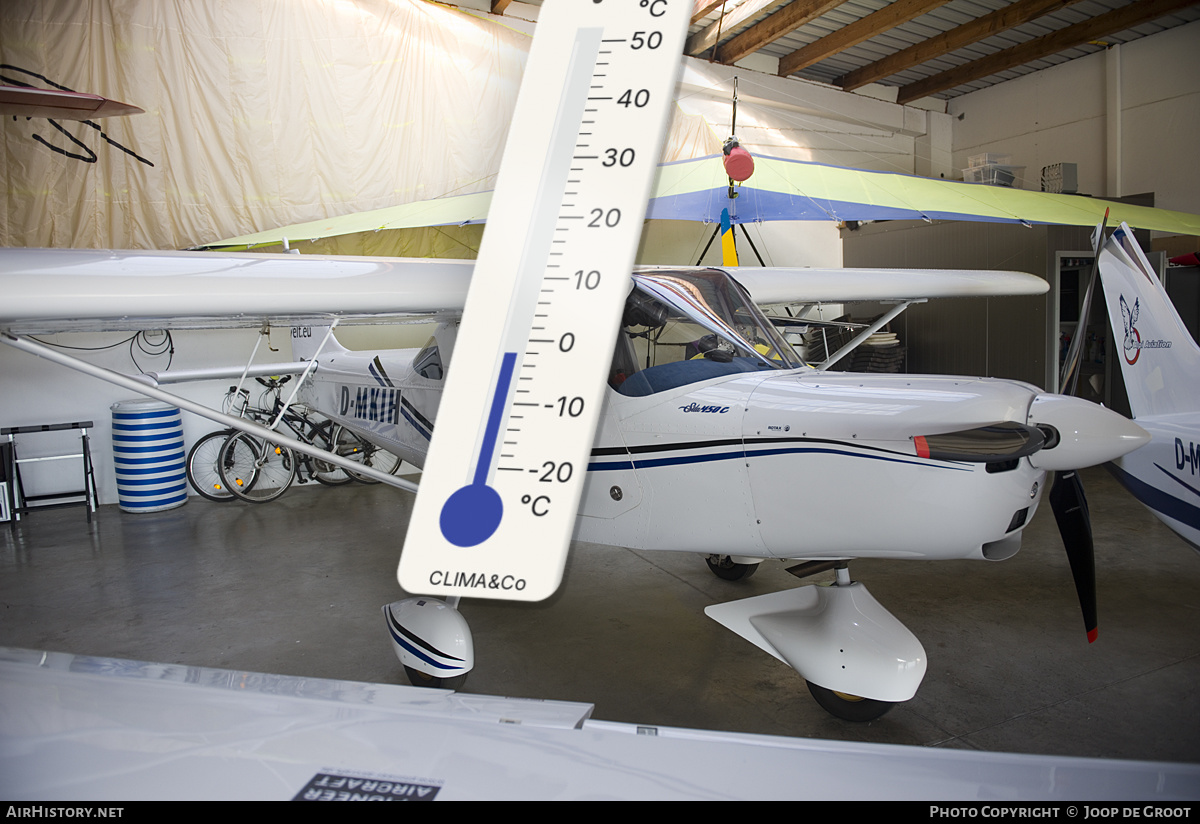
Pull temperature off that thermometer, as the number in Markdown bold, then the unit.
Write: **-2** °C
